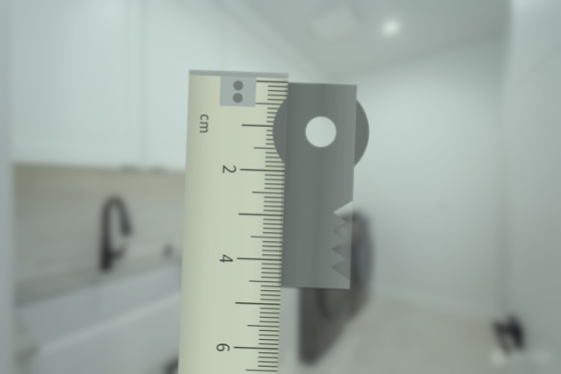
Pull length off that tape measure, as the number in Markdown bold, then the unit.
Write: **4.6** cm
